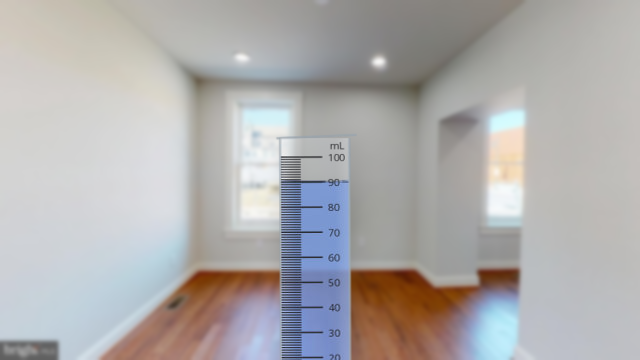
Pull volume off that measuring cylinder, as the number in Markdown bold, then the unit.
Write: **90** mL
